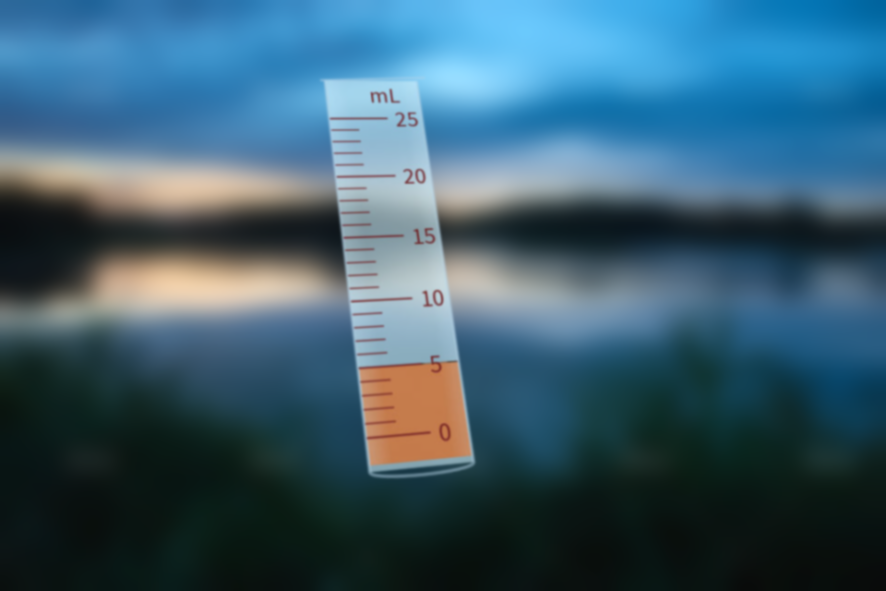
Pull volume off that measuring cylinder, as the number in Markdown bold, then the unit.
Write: **5** mL
